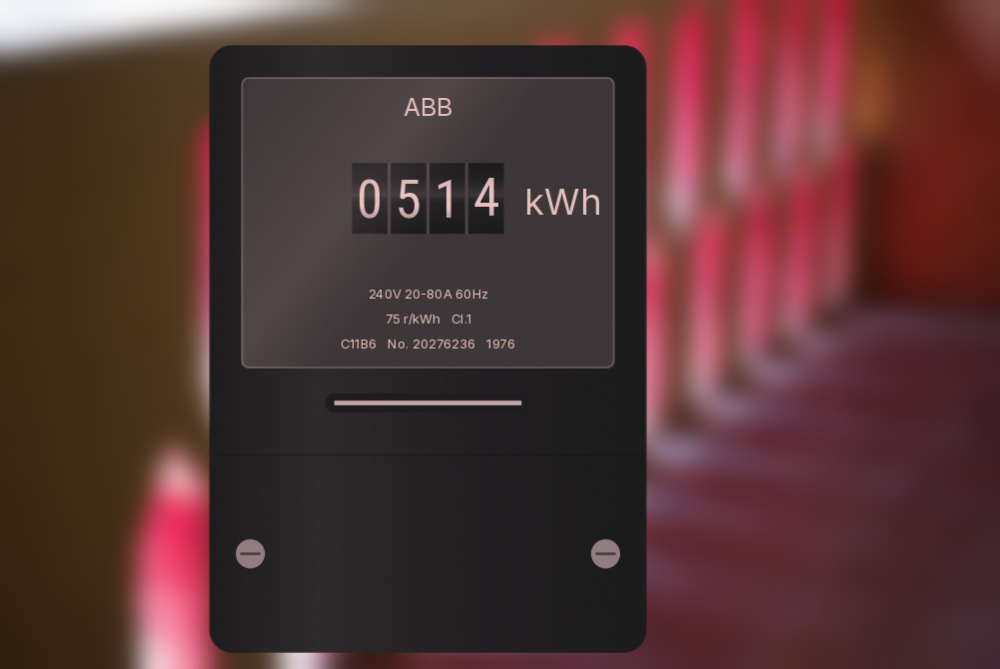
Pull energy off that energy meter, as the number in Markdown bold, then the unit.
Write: **514** kWh
